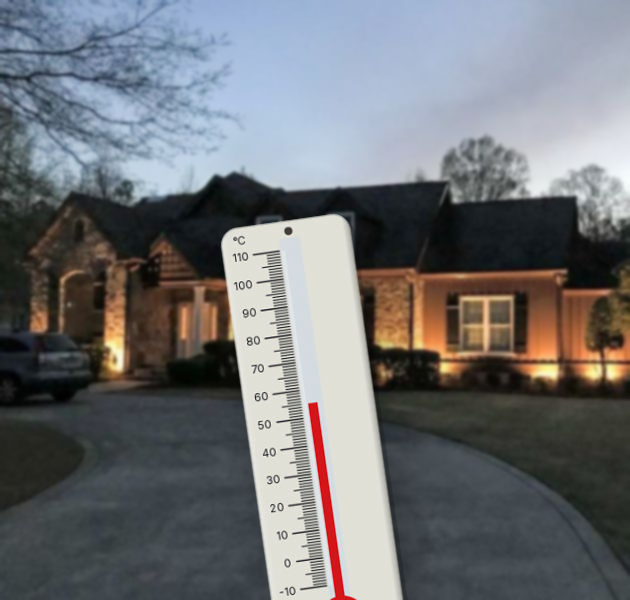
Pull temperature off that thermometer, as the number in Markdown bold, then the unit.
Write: **55** °C
